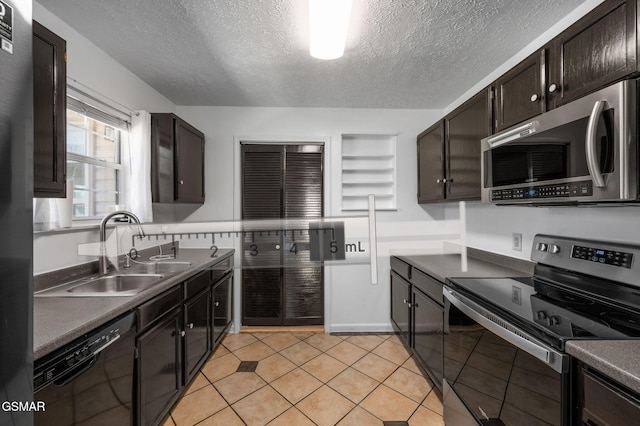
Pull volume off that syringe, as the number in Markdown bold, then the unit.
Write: **4.4** mL
